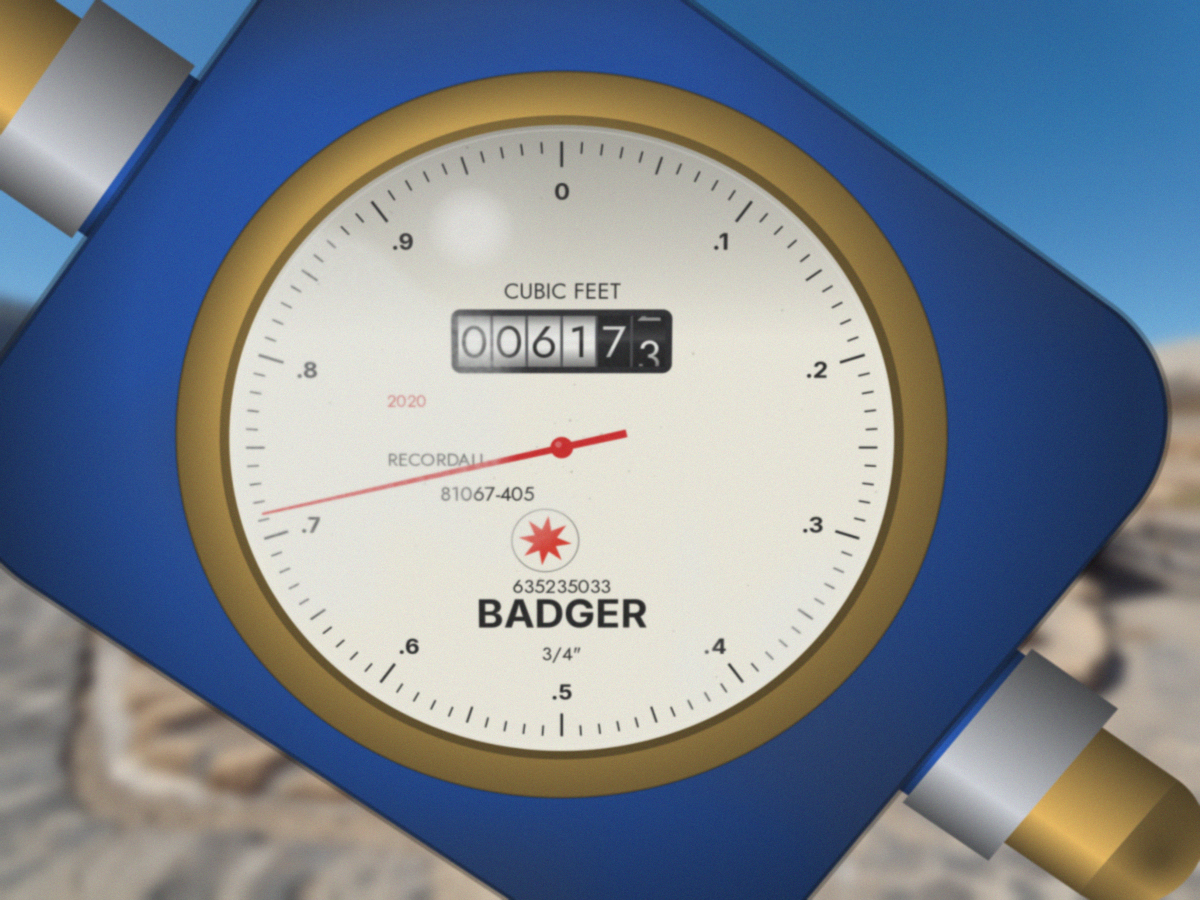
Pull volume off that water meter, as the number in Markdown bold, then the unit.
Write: **6172.71** ft³
